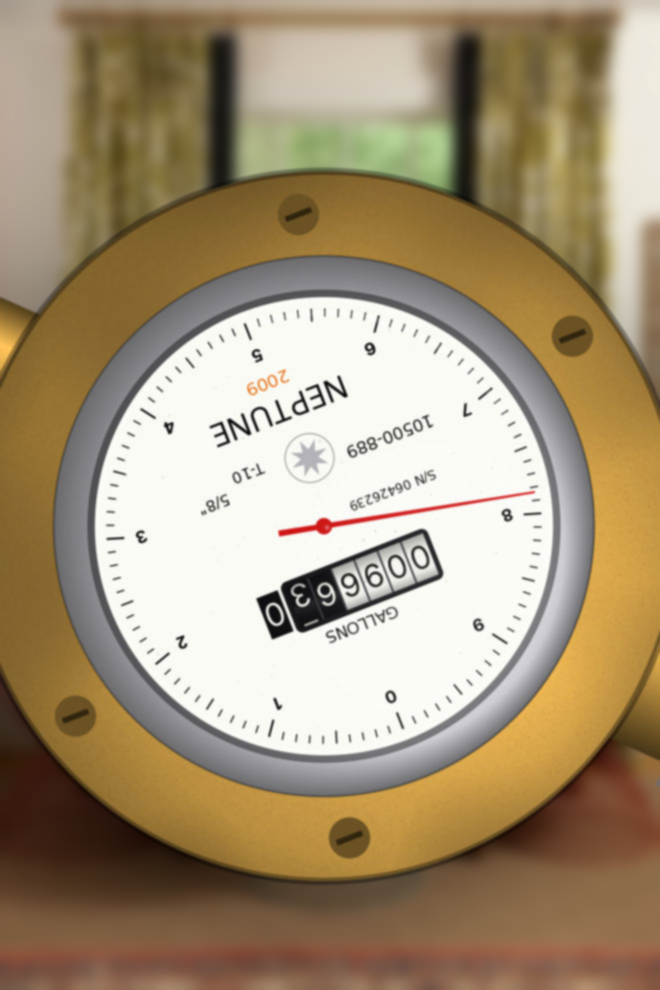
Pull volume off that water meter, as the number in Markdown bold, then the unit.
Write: **96627.8** gal
